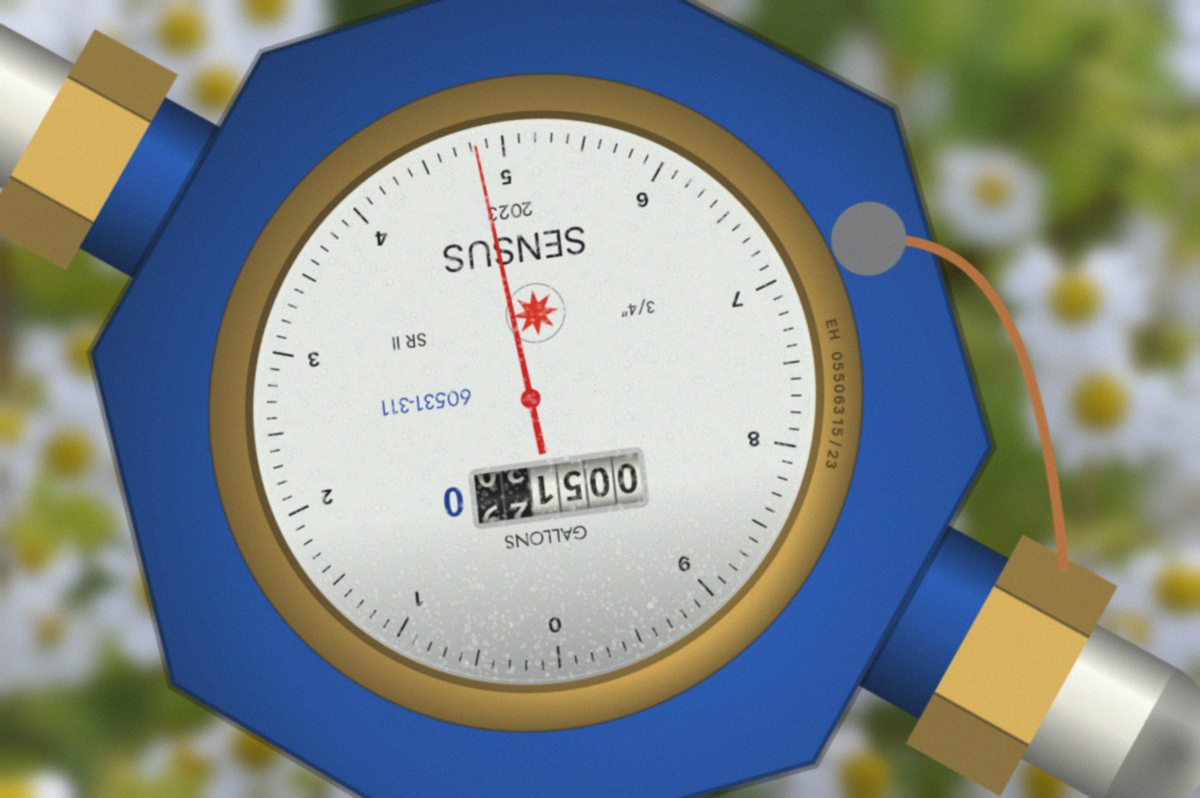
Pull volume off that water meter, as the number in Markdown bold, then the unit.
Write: **51294.8** gal
